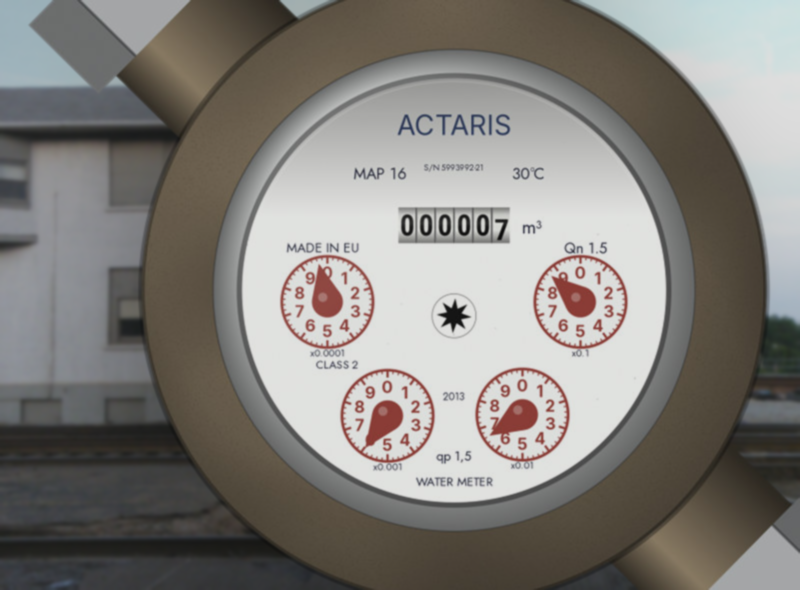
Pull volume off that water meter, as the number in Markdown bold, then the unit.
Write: **6.8659** m³
